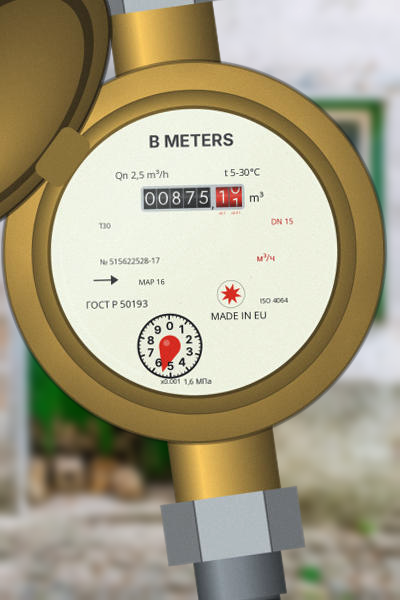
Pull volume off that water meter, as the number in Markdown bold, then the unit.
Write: **875.105** m³
